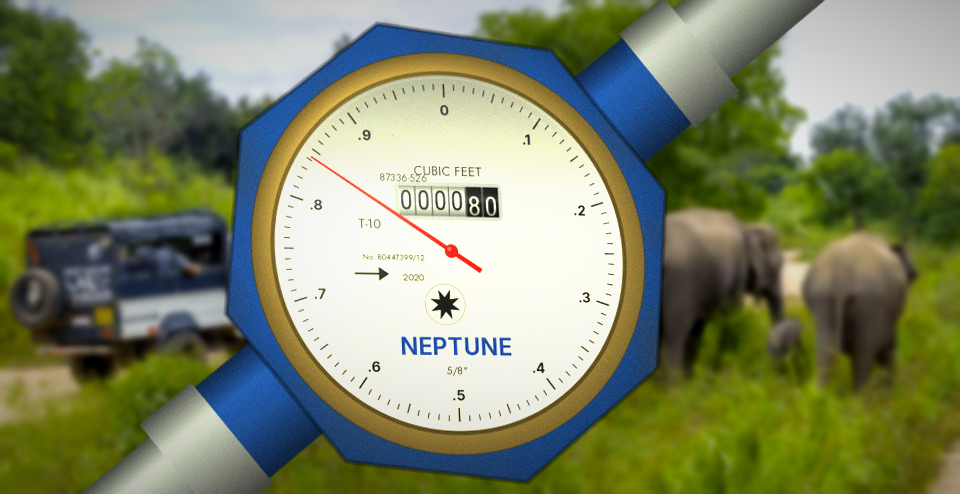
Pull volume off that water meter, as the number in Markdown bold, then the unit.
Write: **79.84** ft³
